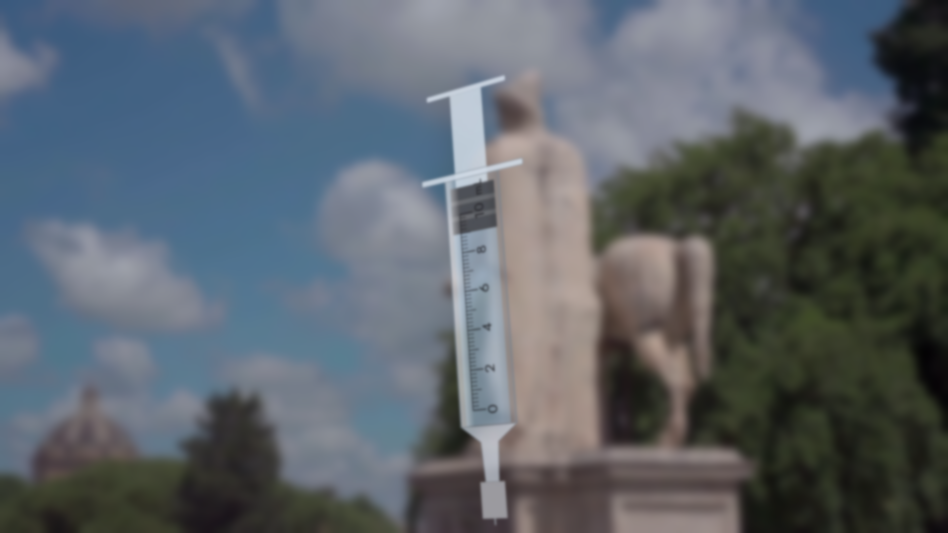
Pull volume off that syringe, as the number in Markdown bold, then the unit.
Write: **9** mL
